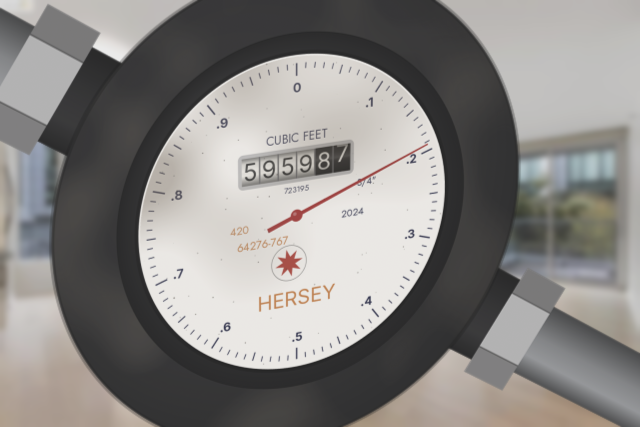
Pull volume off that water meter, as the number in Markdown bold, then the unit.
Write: **595987.19** ft³
